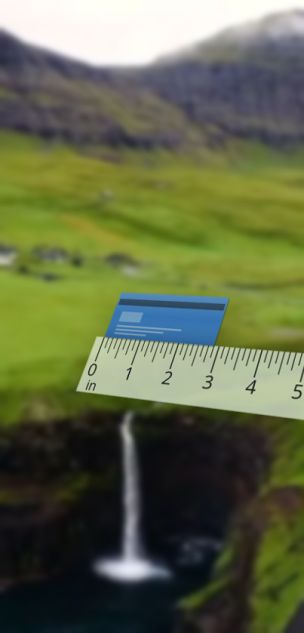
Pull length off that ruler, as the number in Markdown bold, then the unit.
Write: **2.875** in
